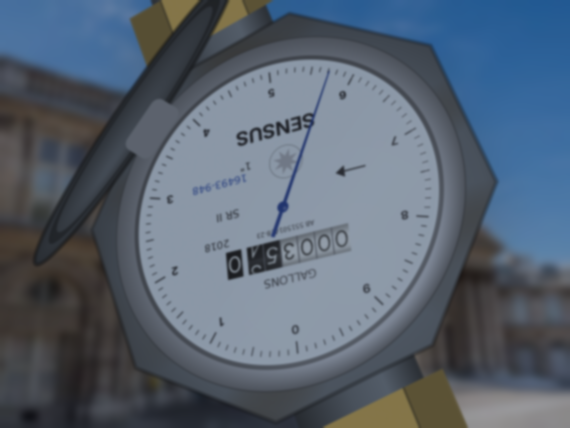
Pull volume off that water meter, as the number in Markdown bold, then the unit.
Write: **3535.7** gal
